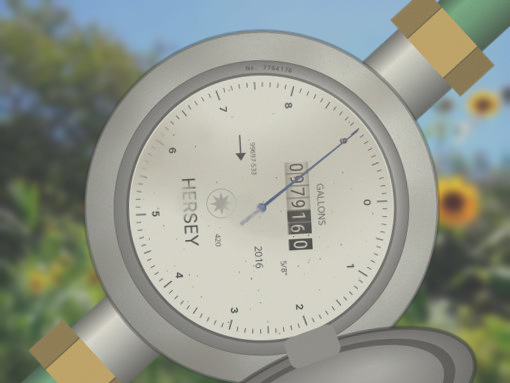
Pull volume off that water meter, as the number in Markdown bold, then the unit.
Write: **979159.0** gal
